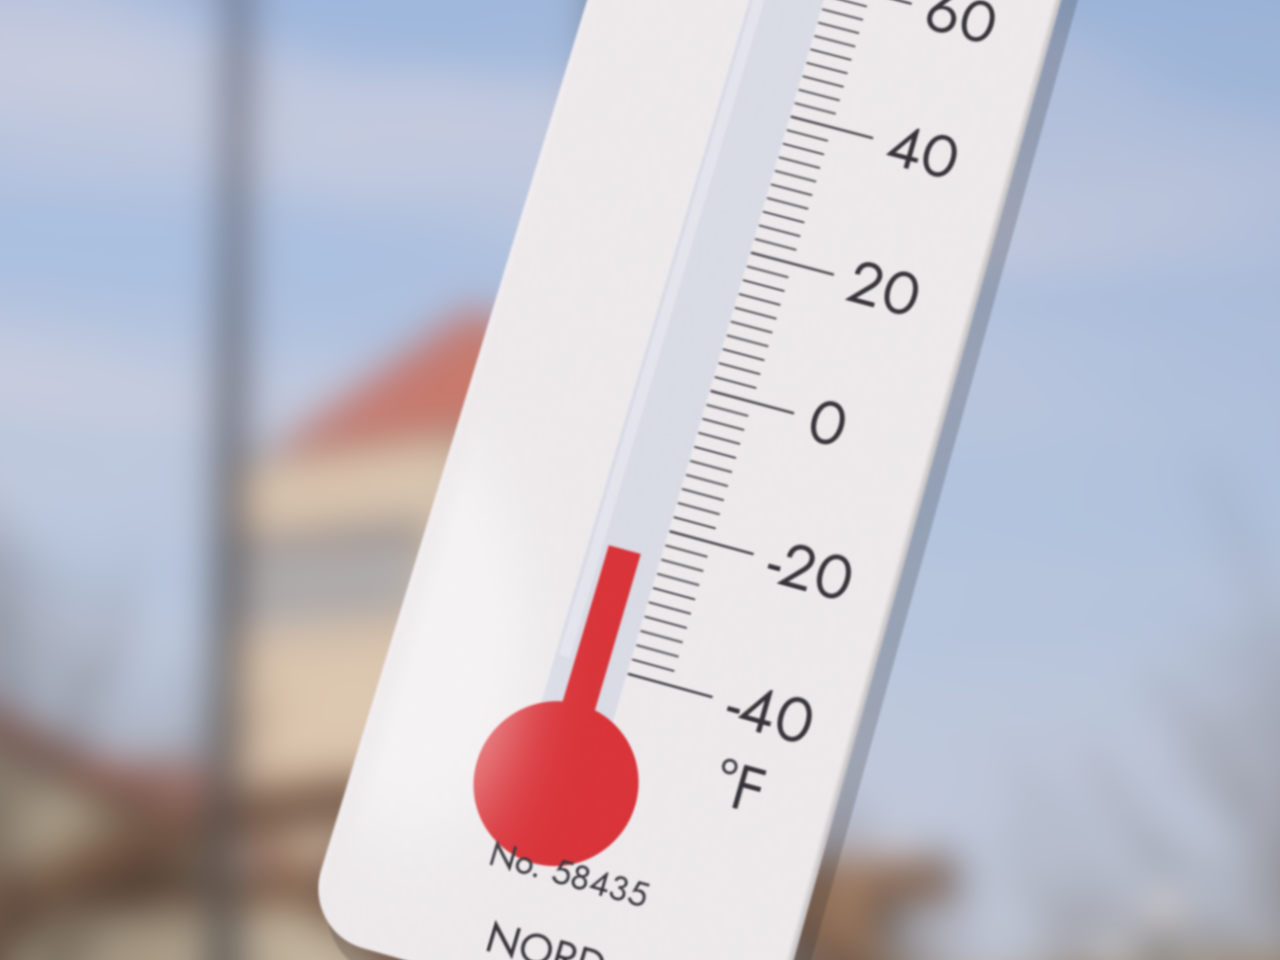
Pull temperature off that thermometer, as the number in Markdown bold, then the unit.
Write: **-24** °F
